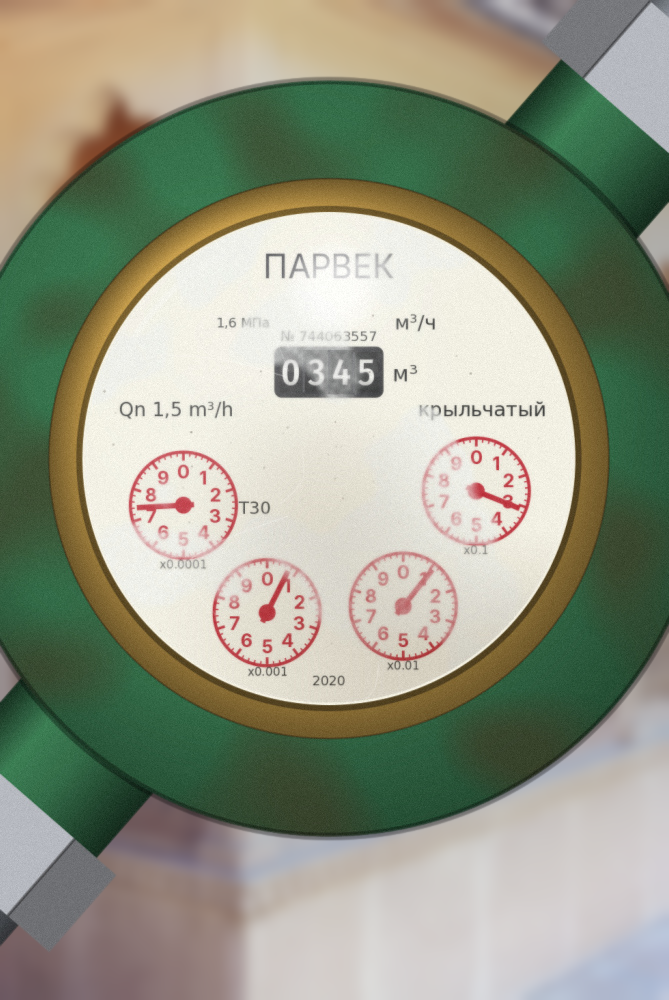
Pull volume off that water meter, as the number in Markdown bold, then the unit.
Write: **345.3107** m³
